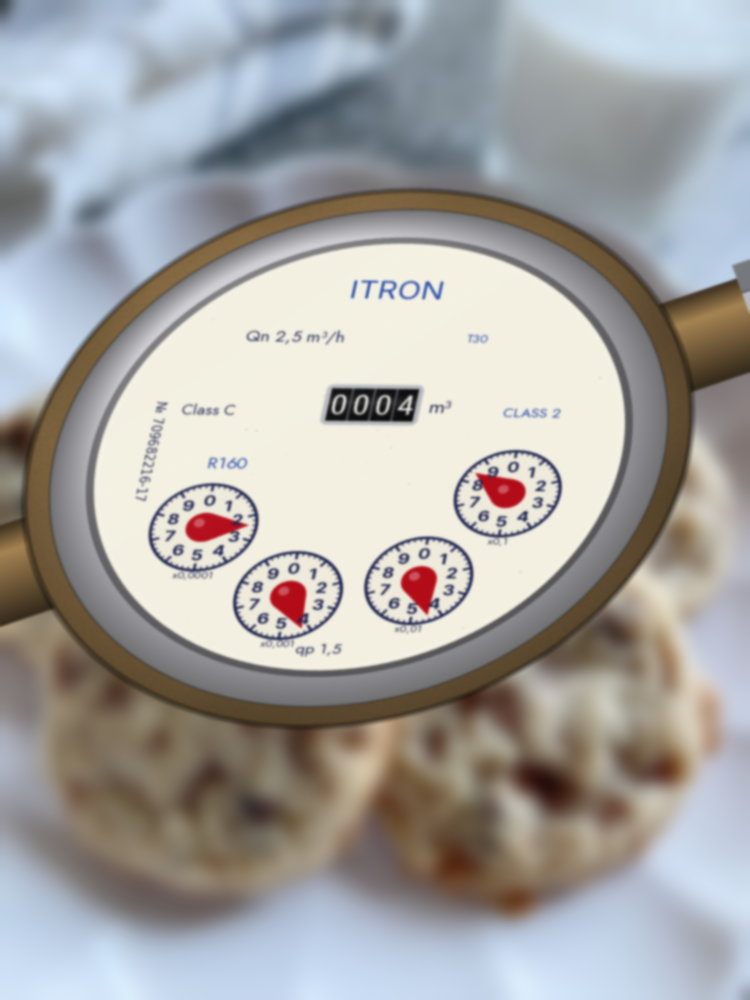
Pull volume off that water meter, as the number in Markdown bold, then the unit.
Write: **4.8442** m³
